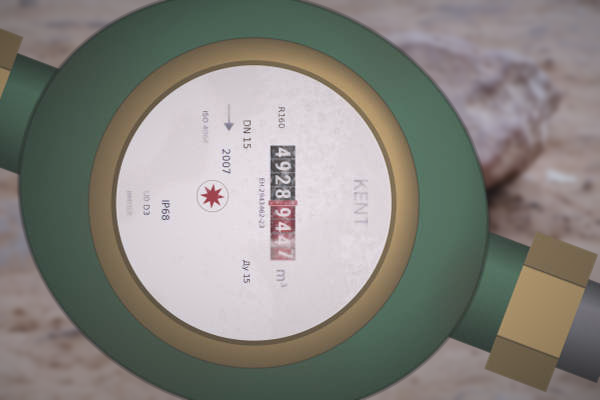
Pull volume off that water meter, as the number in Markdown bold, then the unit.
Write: **4928.9447** m³
